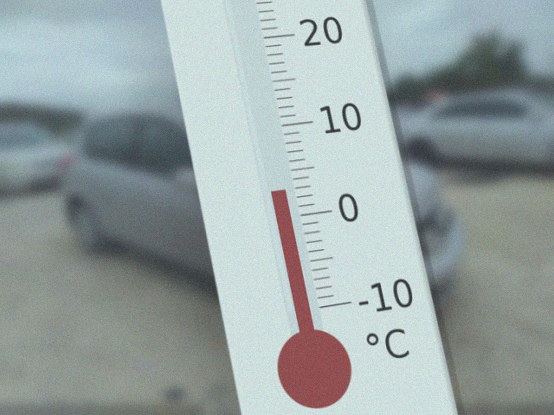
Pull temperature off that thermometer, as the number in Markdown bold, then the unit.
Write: **3** °C
